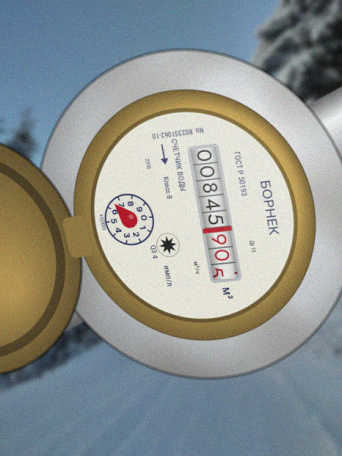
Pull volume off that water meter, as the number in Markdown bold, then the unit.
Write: **845.9046** m³
